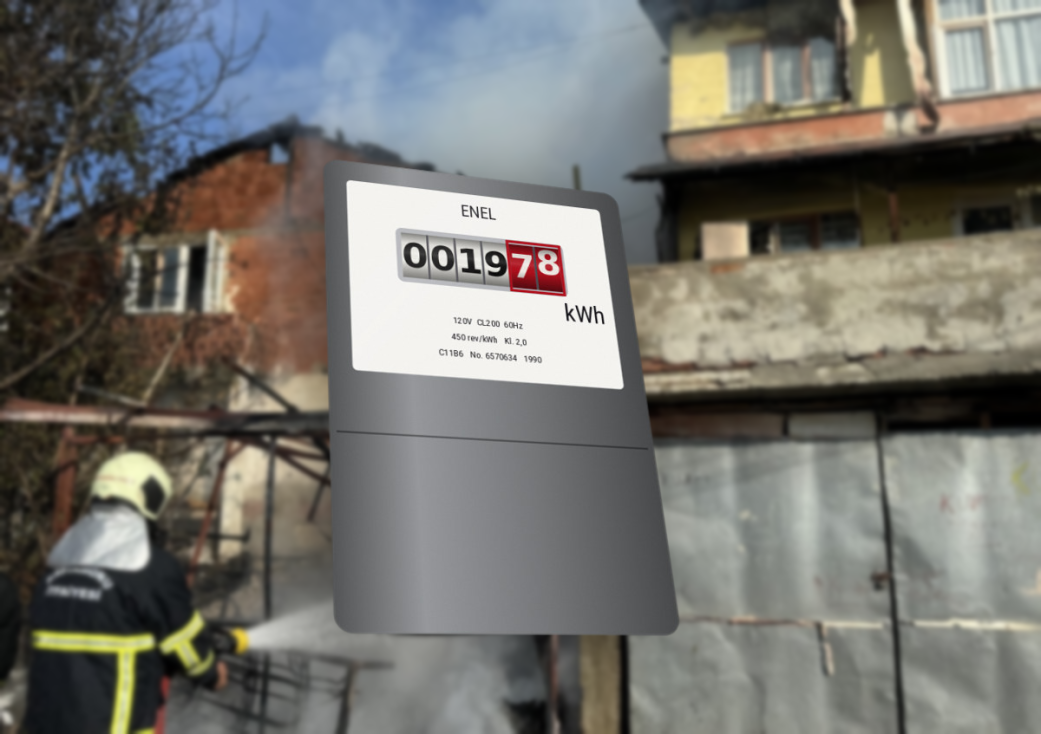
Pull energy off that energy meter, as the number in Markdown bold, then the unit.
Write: **19.78** kWh
